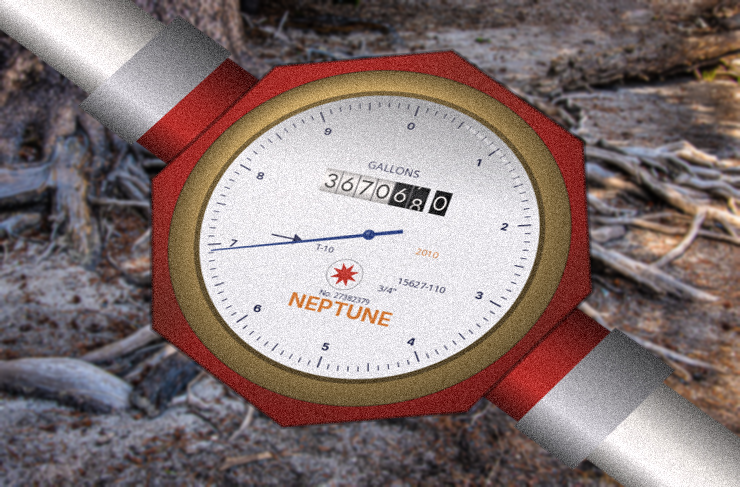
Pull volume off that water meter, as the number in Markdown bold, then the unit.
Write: **3670676.9** gal
